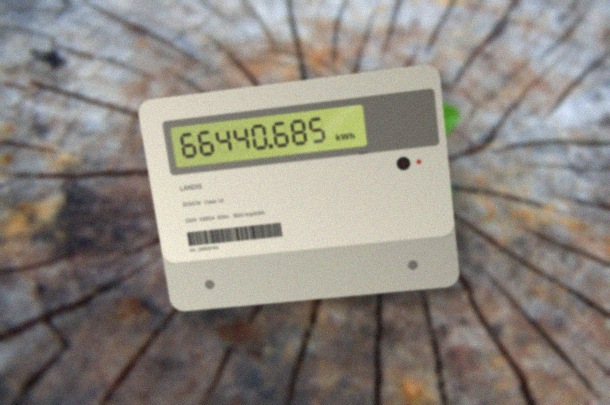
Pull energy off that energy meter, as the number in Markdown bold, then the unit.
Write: **66440.685** kWh
